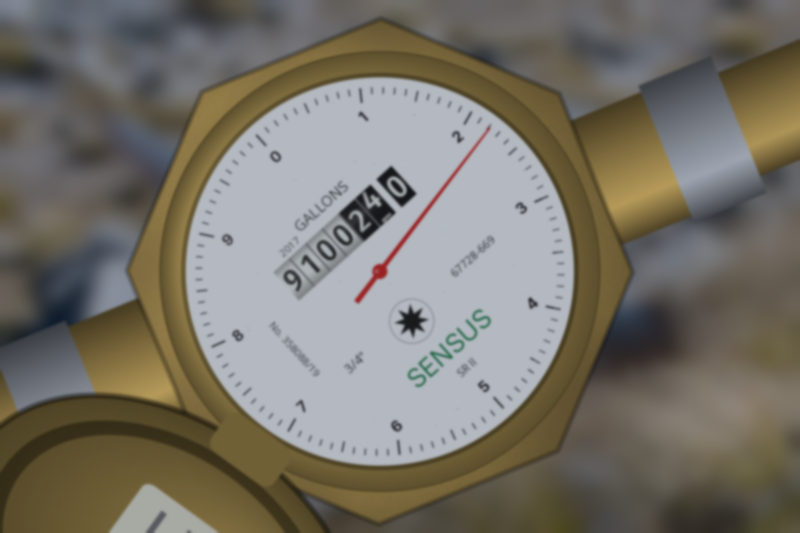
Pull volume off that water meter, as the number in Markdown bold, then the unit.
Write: **9100242.2** gal
